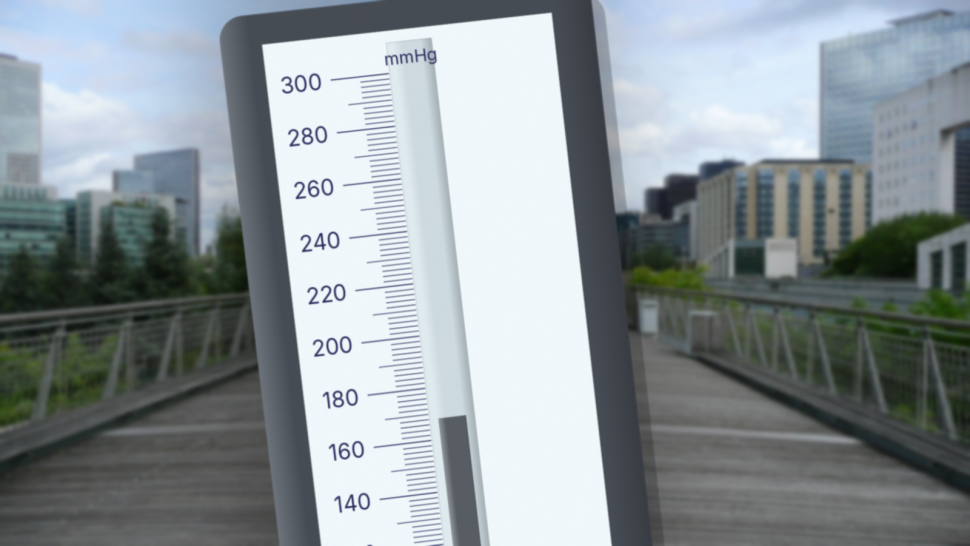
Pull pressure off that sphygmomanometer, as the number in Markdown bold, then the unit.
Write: **168** mmHg
